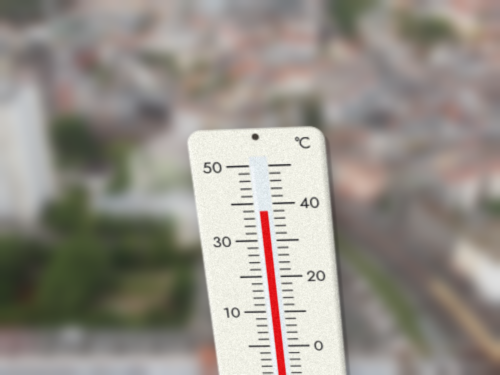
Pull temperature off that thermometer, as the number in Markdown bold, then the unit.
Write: **38** °C
